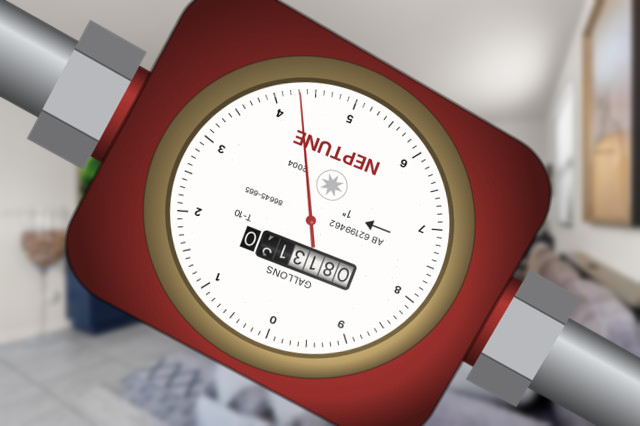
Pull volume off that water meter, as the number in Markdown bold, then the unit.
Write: **813134.3** gal
